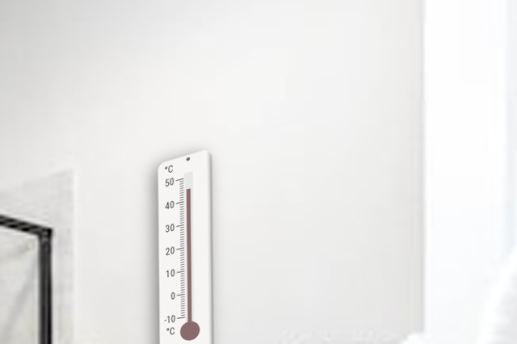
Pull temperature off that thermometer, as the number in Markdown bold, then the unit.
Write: **45** °C
